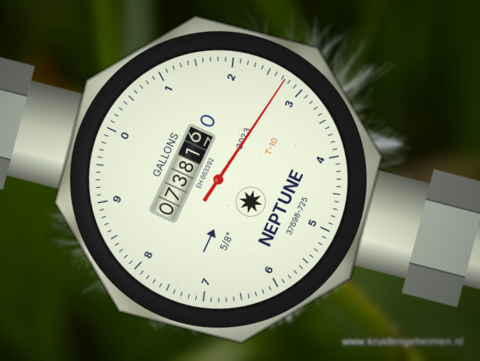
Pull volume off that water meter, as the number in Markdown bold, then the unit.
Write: **738162.7** gal
